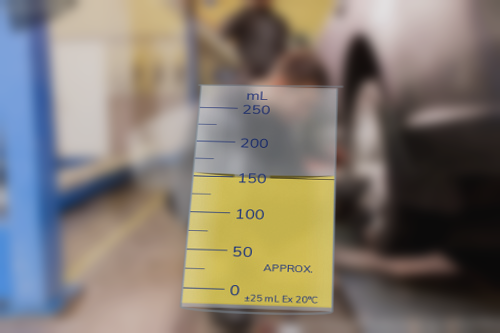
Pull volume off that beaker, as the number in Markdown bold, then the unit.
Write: **150** mL
